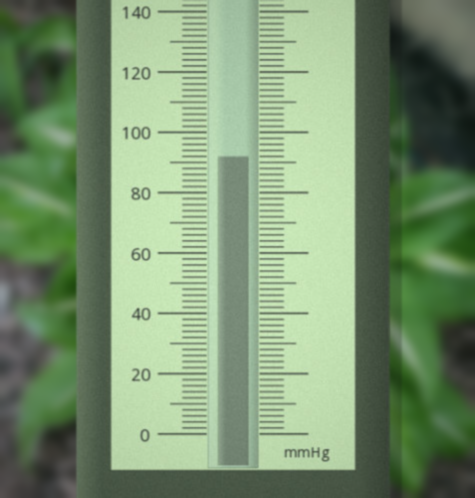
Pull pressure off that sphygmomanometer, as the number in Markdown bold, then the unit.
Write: **92** mmHg
